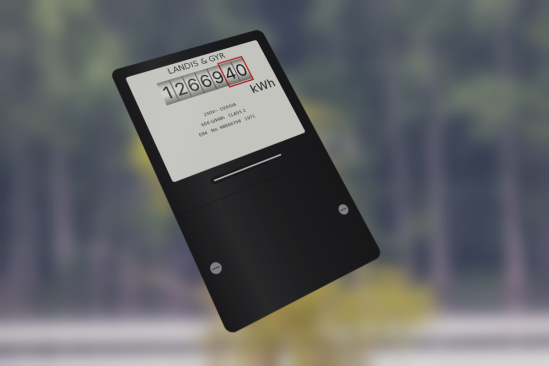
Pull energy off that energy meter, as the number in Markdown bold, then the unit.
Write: **12669.40** kWh
